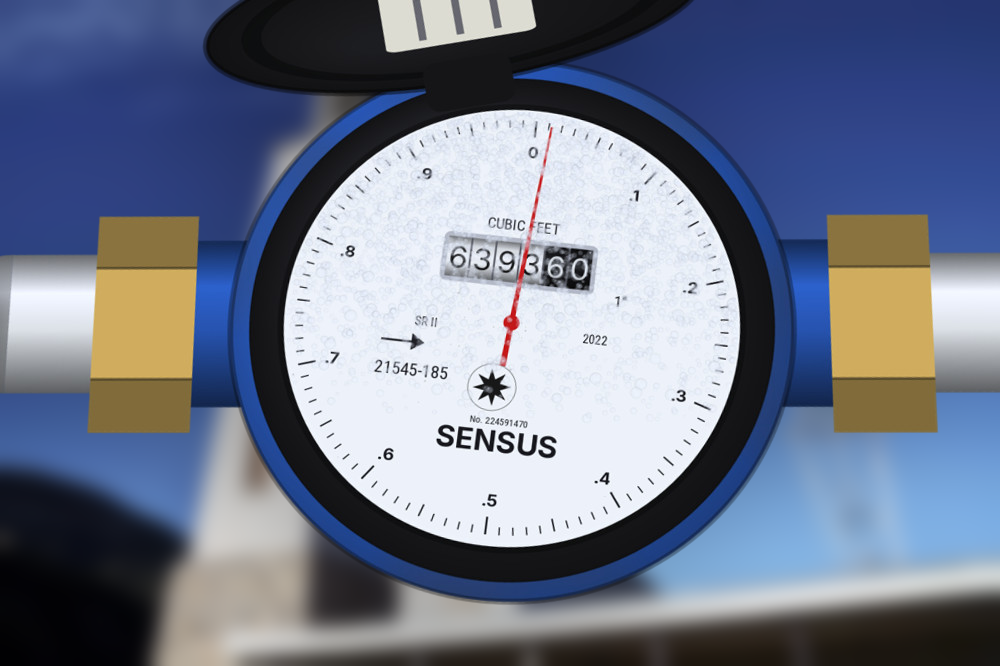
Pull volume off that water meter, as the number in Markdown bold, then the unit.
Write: **639360.01** ft³
